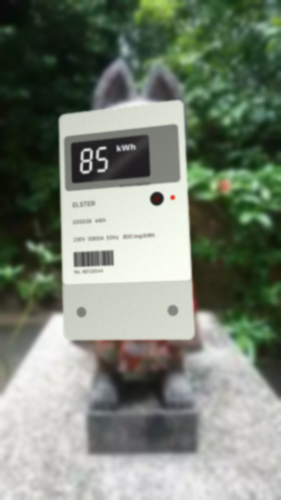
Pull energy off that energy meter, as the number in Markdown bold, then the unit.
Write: **85** kWh
